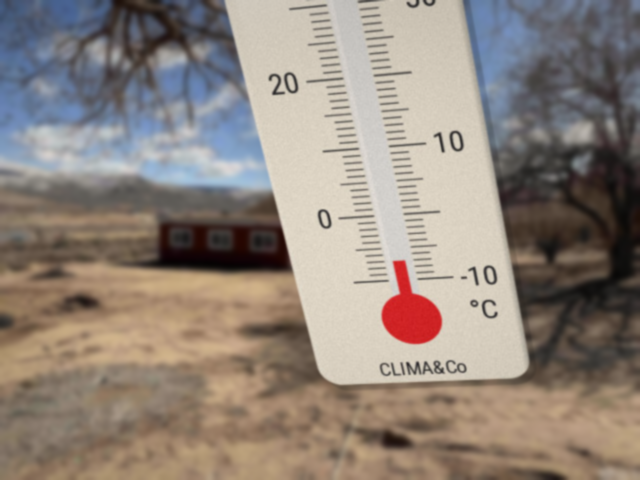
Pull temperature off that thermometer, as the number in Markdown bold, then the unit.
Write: **-7** °C
